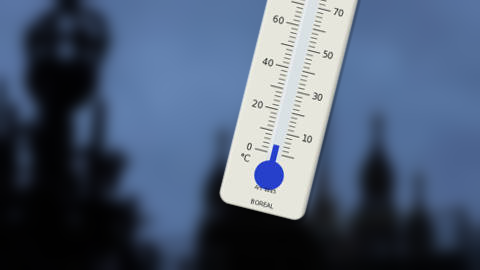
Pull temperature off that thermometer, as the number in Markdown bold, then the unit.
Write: **4** °C
